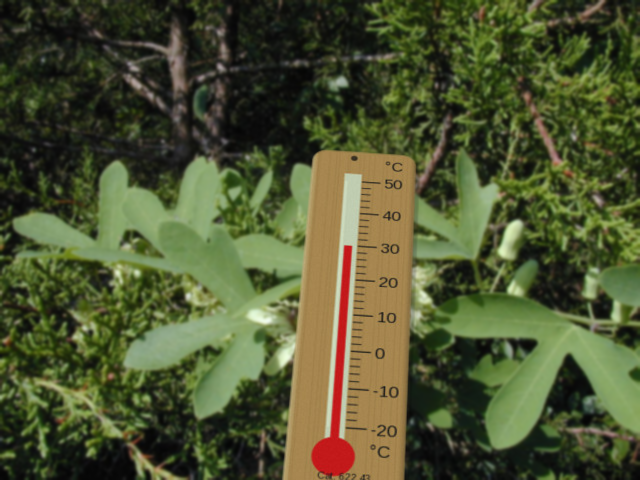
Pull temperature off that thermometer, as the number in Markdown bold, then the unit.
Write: **30** °C
